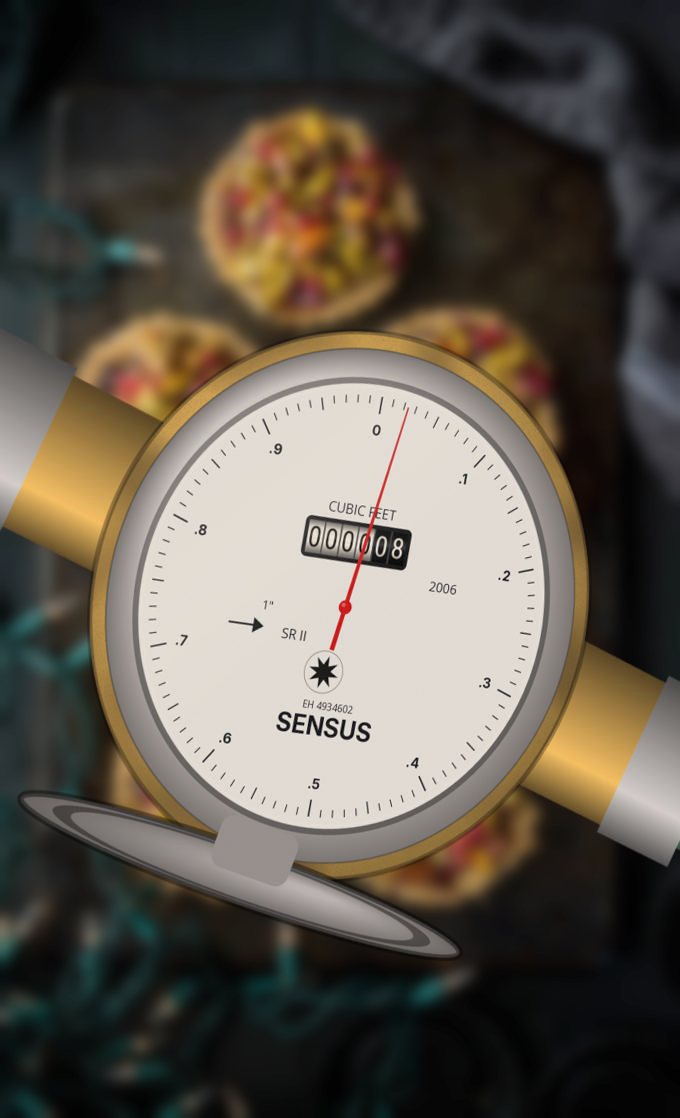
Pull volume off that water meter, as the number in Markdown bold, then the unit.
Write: **8.02** ft³
